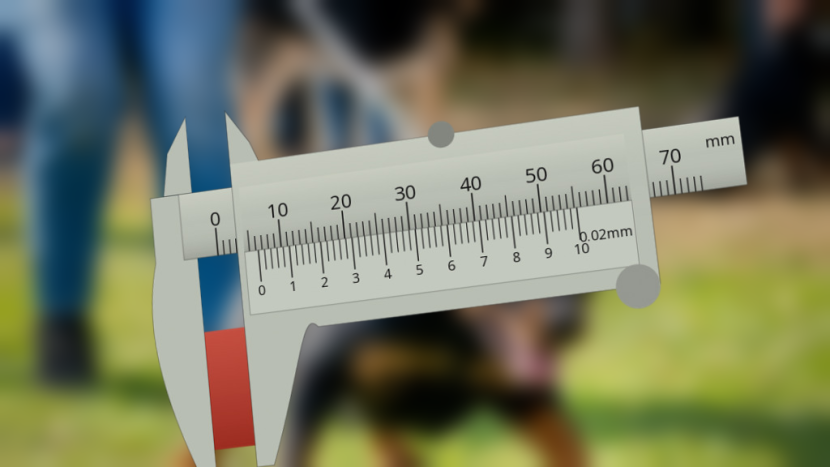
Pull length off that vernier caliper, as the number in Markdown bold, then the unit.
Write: **6.4** mm
